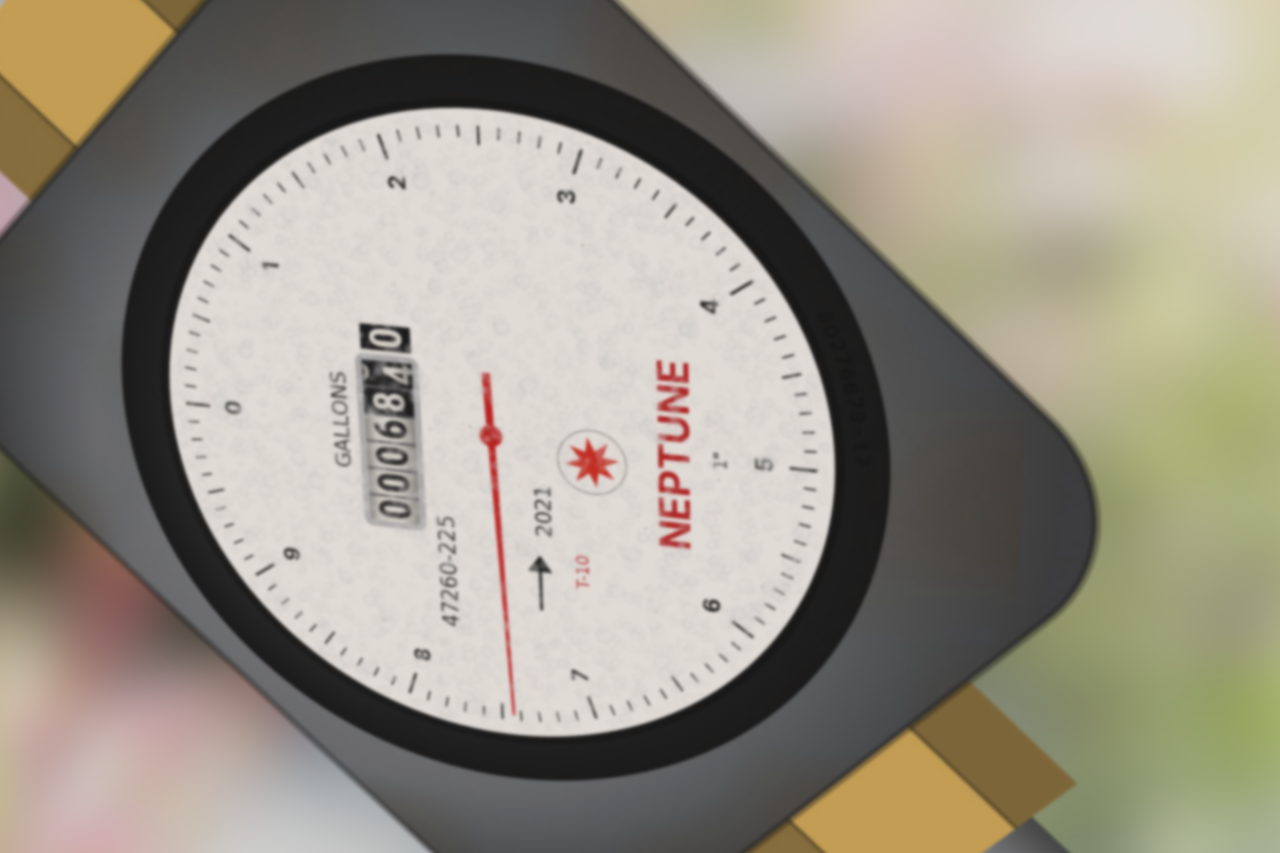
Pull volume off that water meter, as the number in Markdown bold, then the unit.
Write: **6837.4** gal
